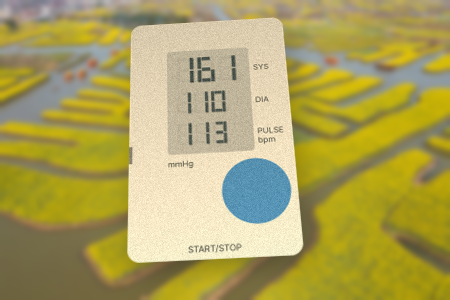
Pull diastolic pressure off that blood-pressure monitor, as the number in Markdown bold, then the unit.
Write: **110** mmHg
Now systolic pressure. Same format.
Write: **161** mmHg
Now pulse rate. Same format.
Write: **113** bpm
